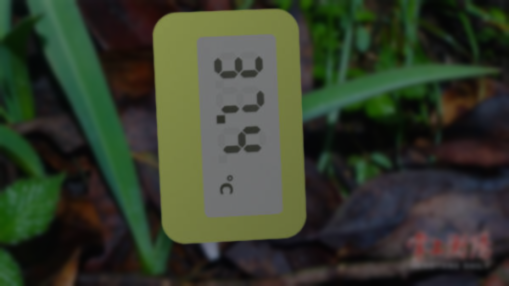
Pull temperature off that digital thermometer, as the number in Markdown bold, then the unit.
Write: **37.4** °C
